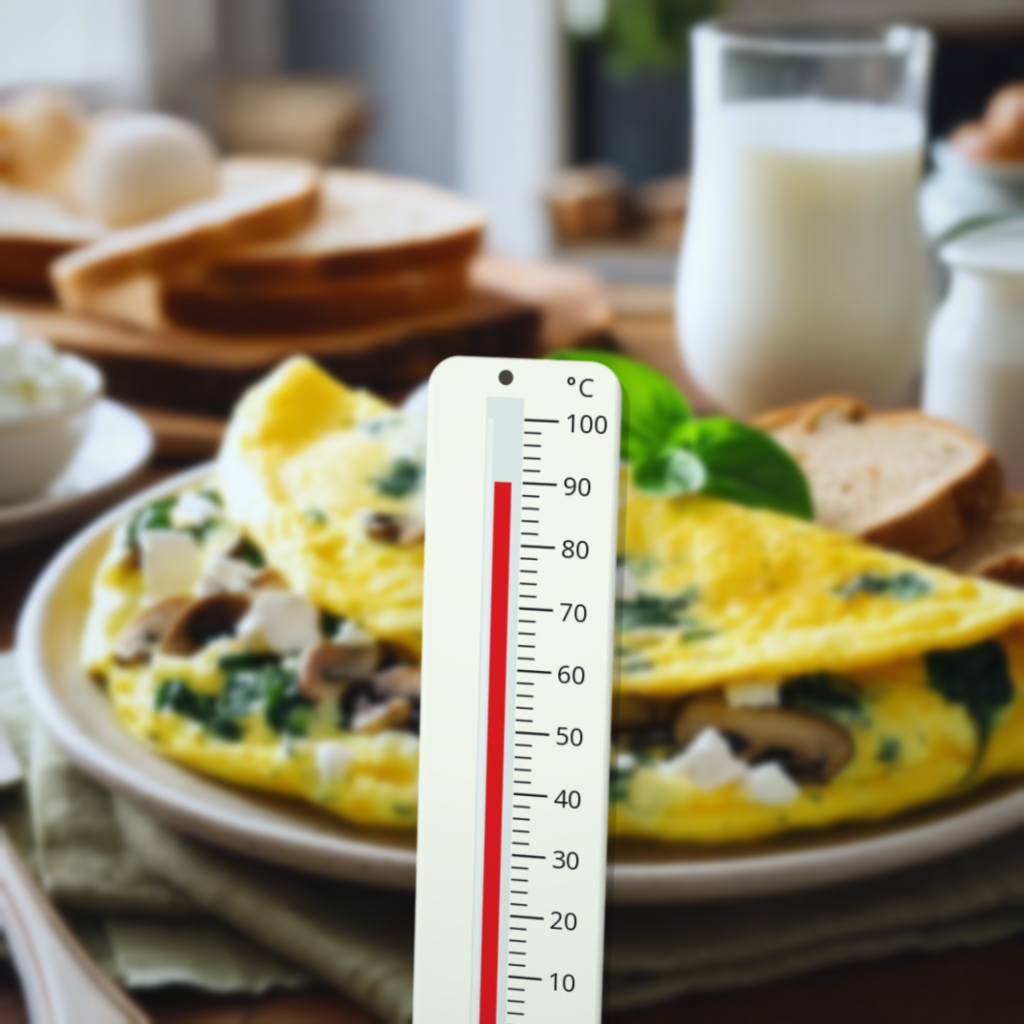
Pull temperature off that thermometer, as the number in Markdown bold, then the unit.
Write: **90** °C
